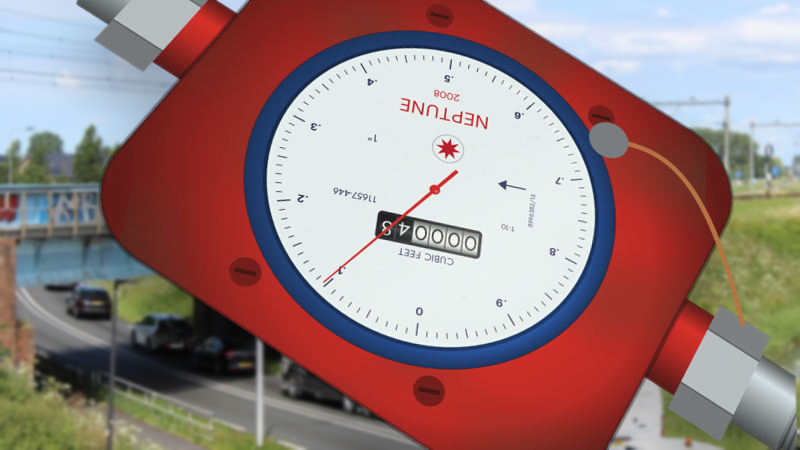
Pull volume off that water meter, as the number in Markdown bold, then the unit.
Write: **48.10** ft³
